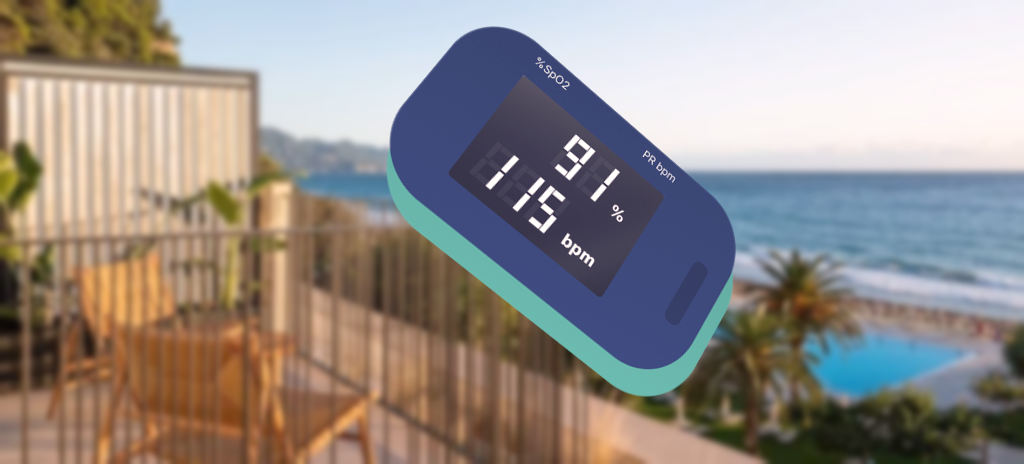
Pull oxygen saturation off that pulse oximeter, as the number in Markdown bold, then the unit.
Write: **91** %
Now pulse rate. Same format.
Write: **115** bpm
